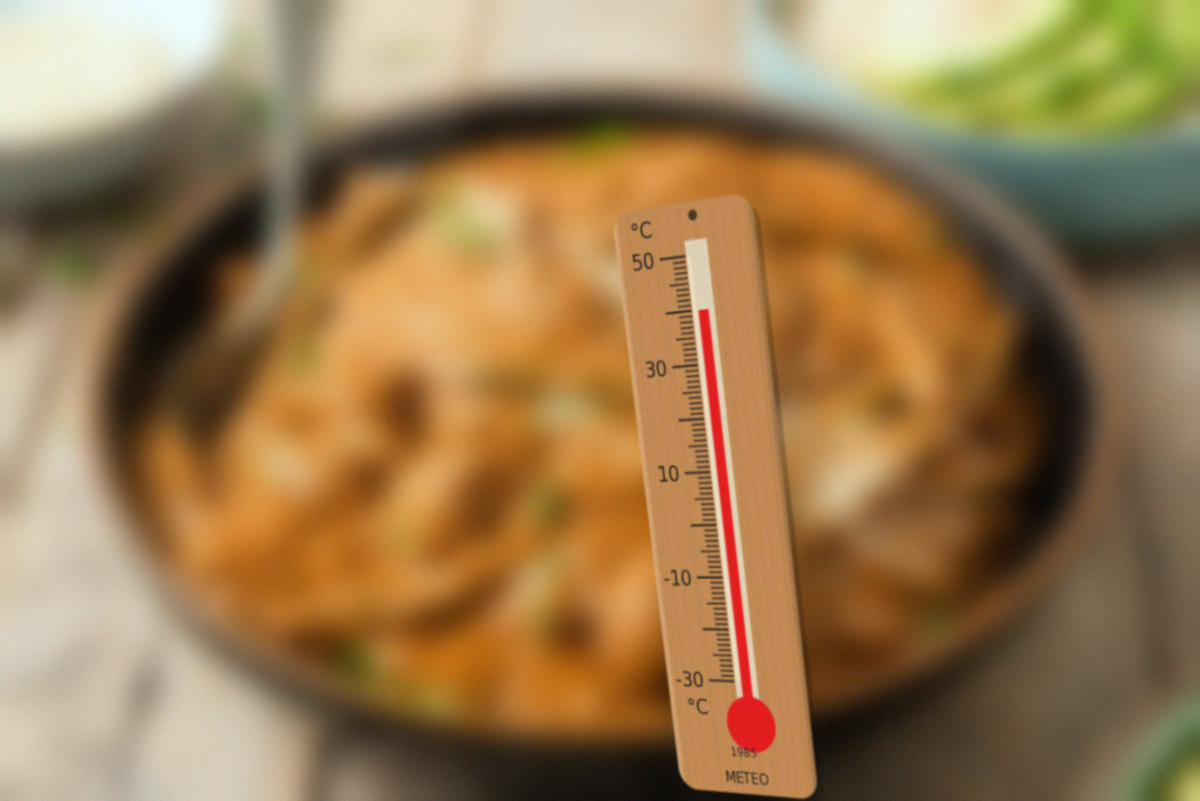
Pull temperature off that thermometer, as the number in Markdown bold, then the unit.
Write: **40** °C
